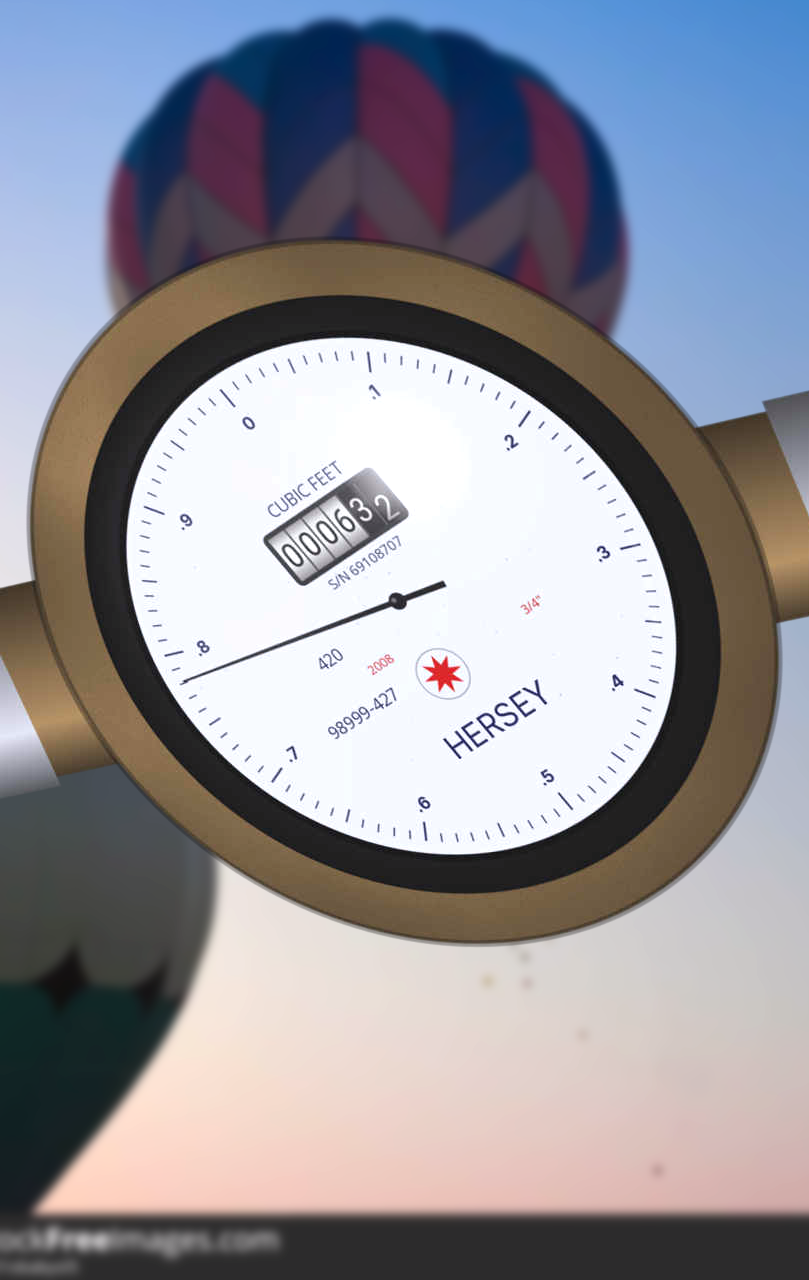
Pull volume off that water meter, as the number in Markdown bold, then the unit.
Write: **631.78** ft³
